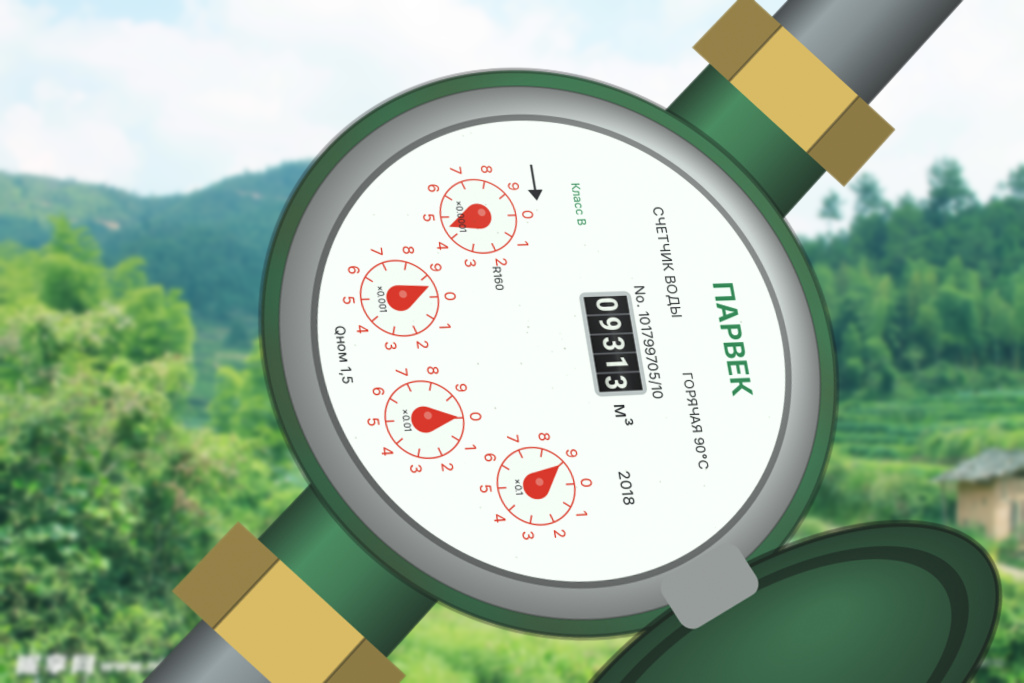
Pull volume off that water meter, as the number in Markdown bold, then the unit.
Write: **9312.8994** m³
